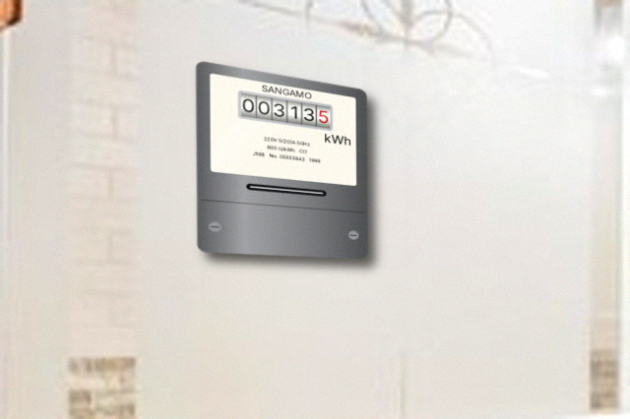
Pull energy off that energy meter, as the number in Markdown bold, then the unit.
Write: **313.5** kWh
